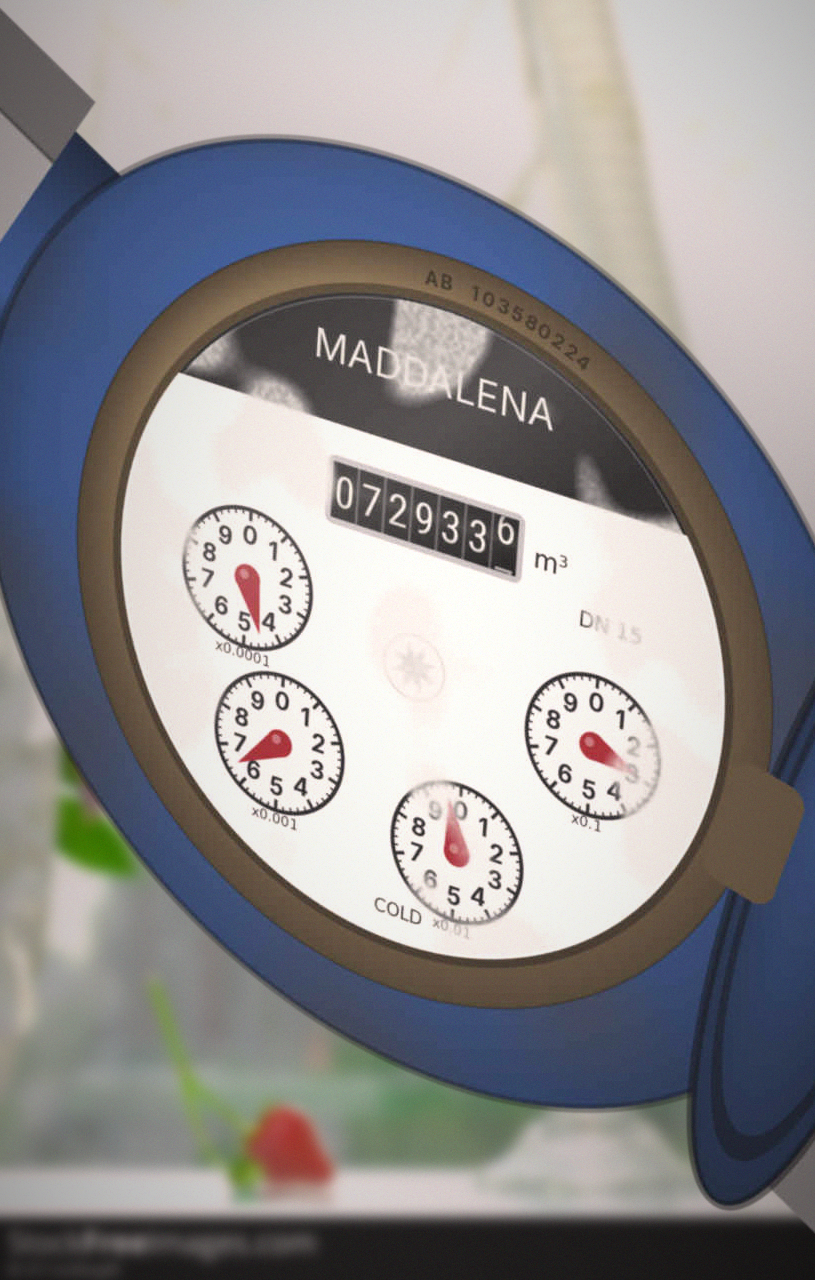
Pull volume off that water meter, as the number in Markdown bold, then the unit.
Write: **729336.2964** m³
